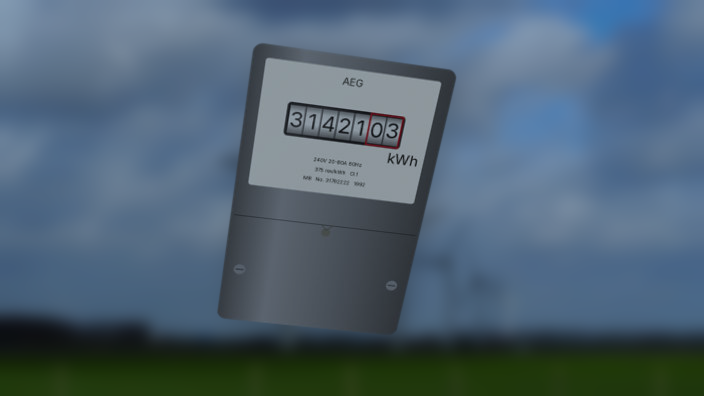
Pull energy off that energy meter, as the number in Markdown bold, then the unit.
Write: **31421.03** kWh
